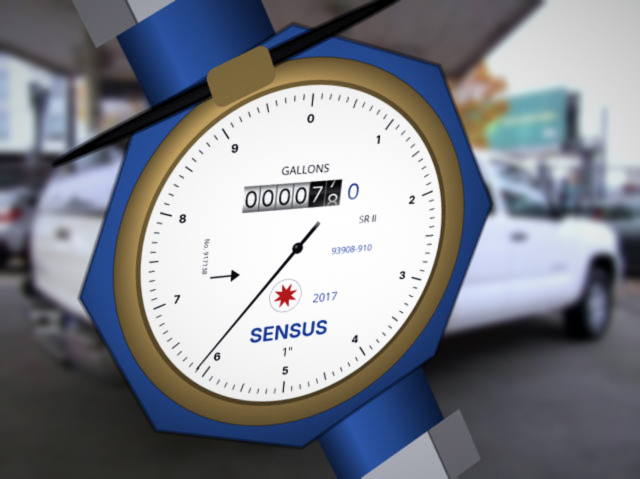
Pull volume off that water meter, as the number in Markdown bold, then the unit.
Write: **776.1** gal
